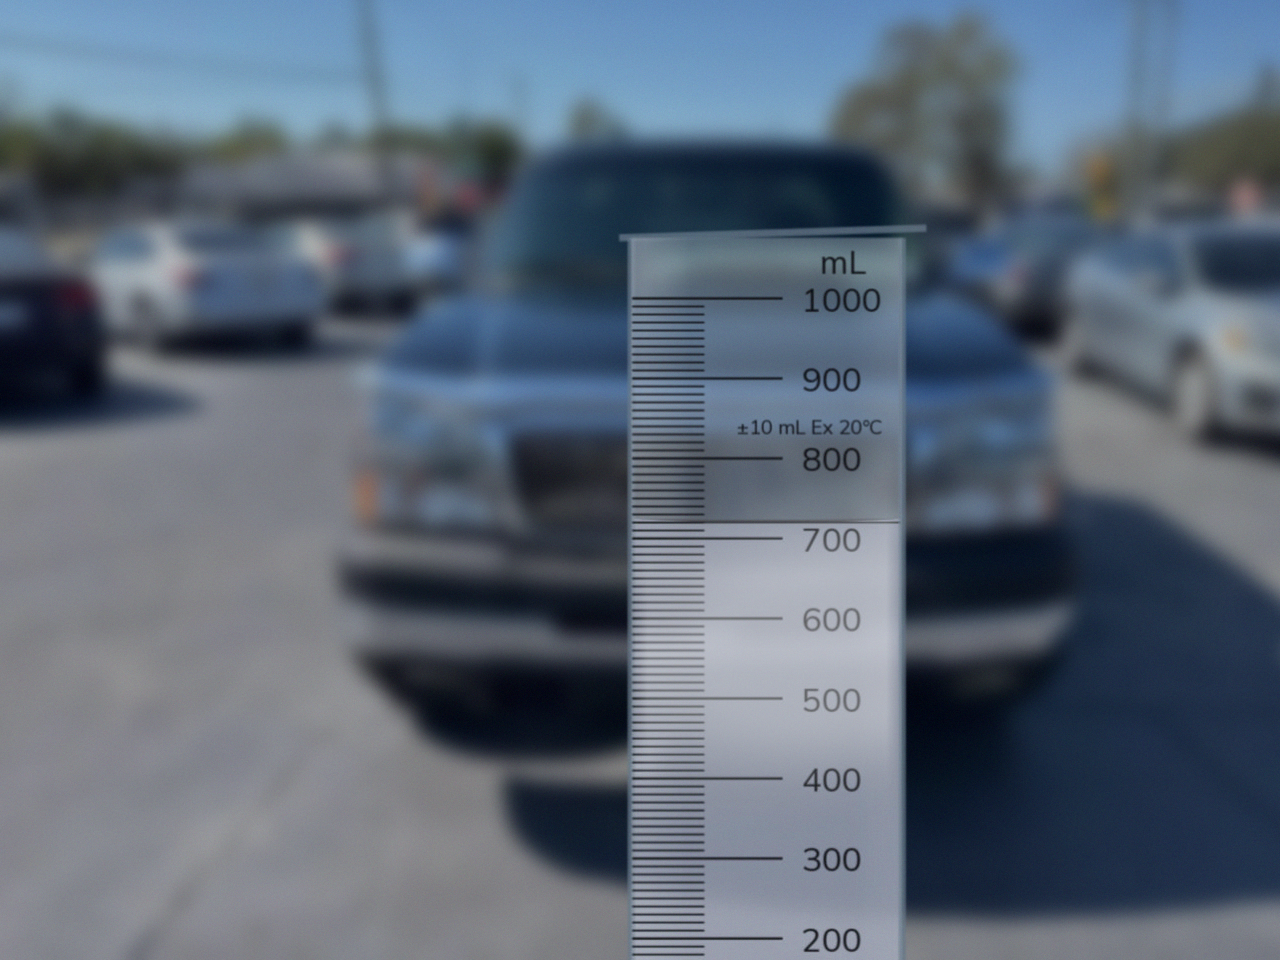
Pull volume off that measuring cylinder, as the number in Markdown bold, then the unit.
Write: **720** mL
